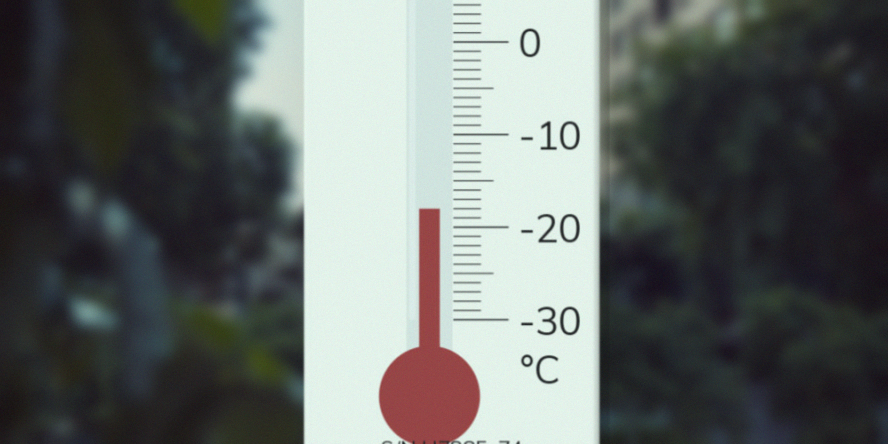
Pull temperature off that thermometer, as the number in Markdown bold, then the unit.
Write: **-18** °C
